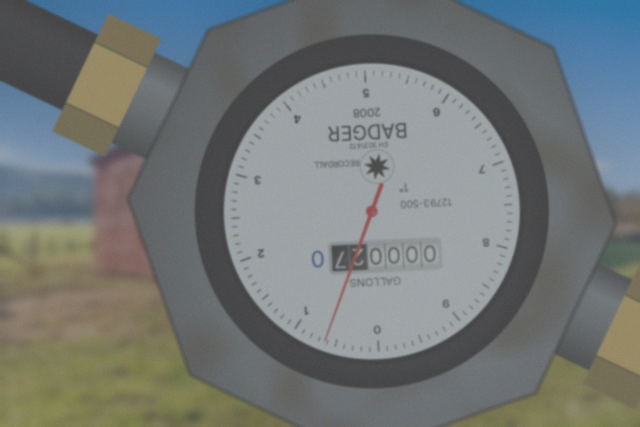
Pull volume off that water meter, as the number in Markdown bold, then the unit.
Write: **270.6** gal
